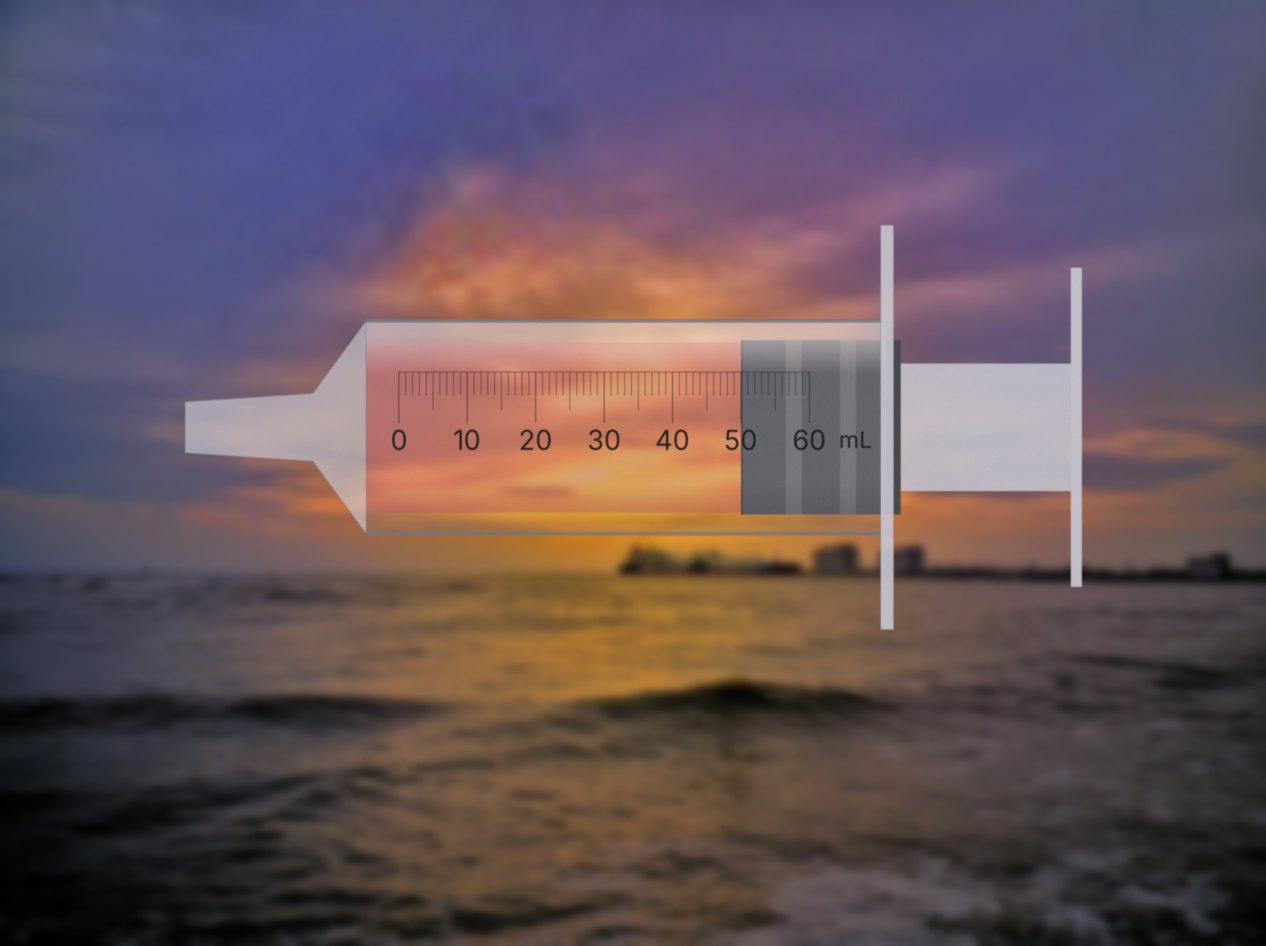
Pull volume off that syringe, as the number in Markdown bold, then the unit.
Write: **50** mL
